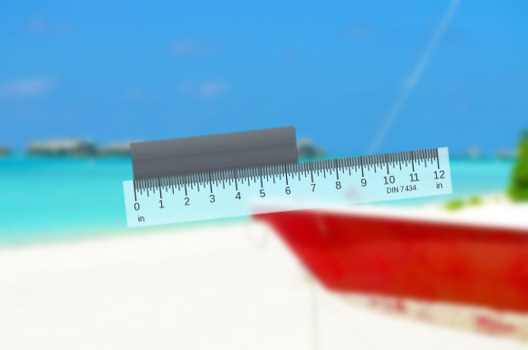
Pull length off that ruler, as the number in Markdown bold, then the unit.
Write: **6.5** in
